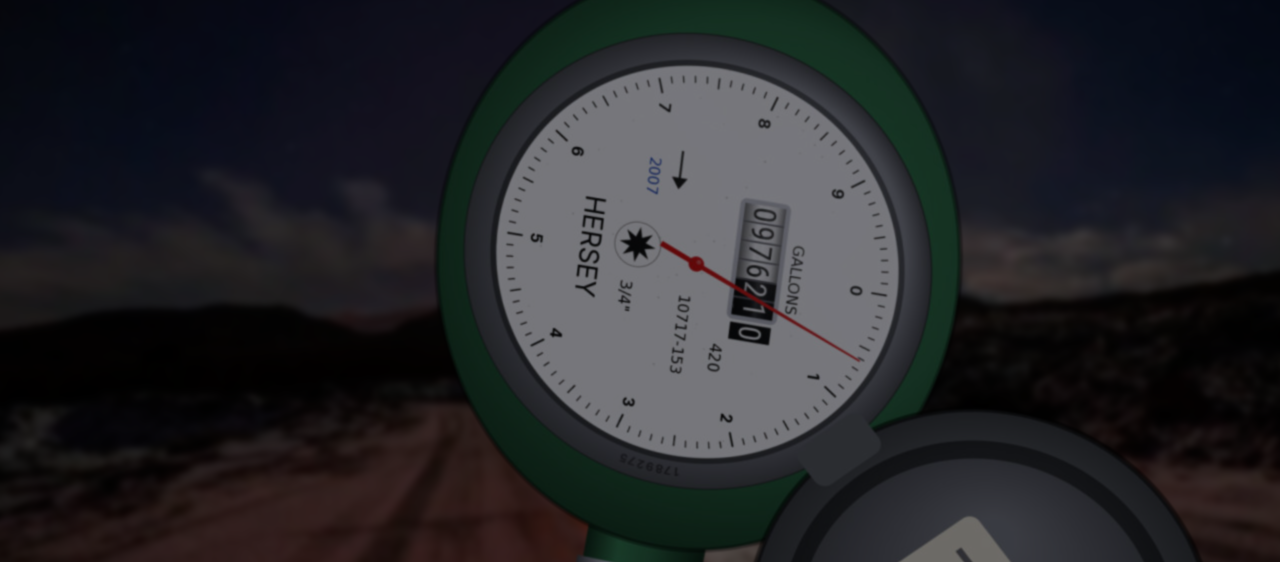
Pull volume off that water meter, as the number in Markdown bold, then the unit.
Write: **976210.6** gal
